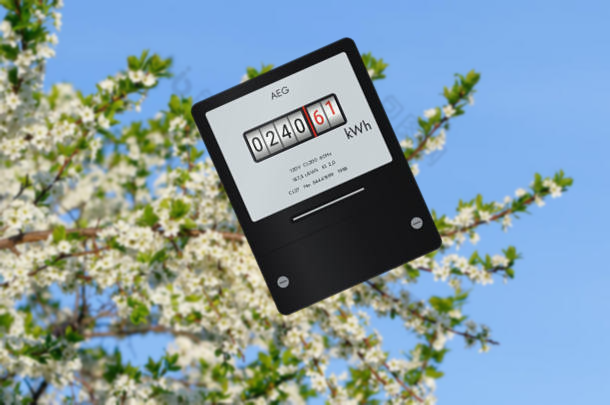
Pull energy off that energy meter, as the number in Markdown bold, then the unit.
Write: **240.61** kWh
